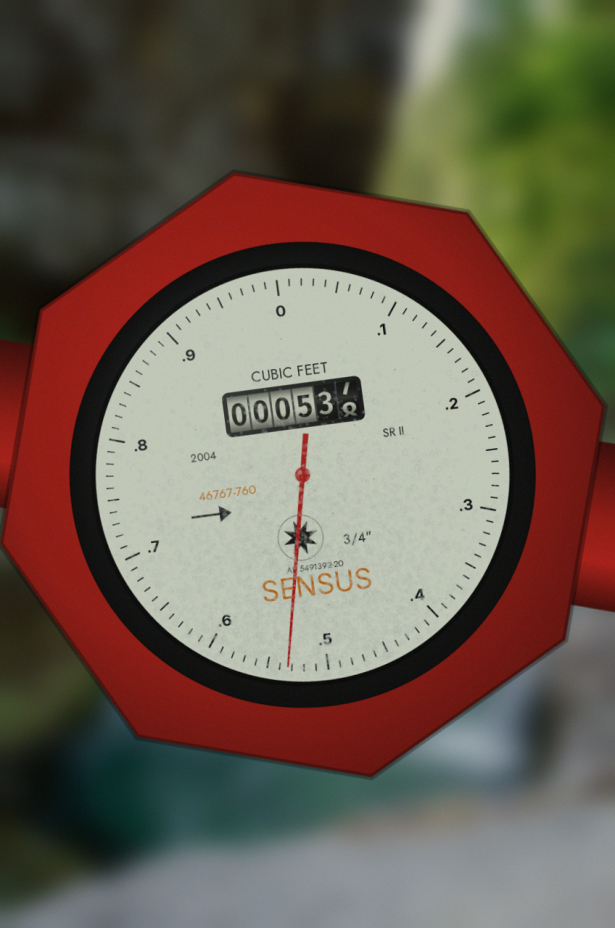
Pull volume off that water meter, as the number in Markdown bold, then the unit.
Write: **537.53** ft³
